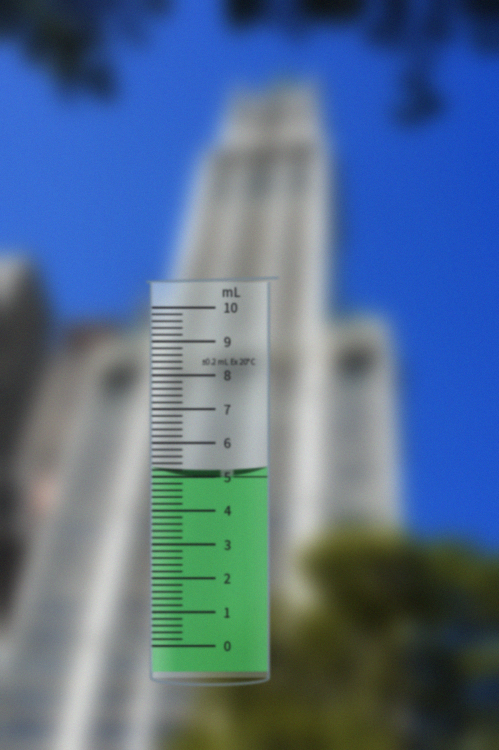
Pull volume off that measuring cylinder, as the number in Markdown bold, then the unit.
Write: **5** mL
